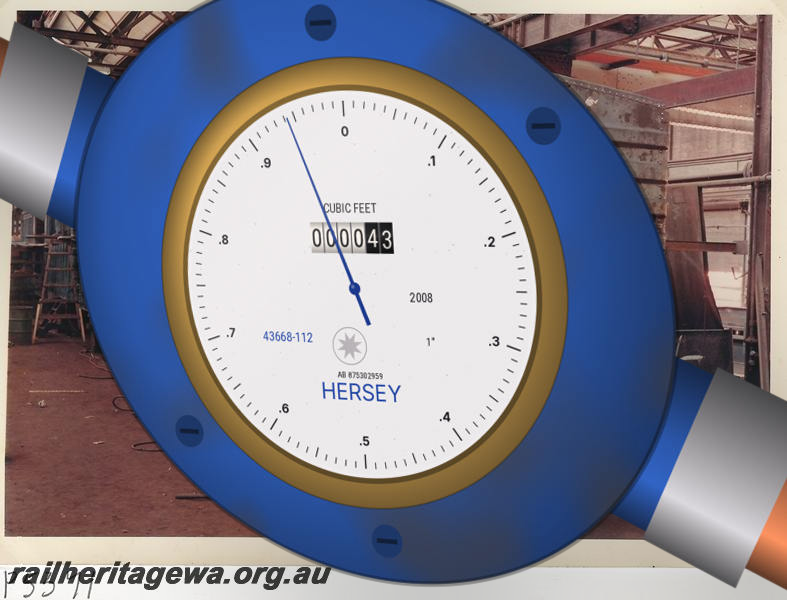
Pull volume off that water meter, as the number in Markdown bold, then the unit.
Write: **42.94** ft³
